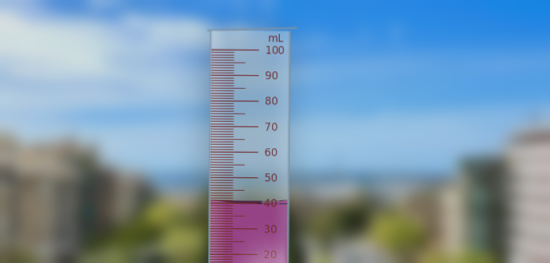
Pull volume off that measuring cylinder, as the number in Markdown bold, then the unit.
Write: **40** mL
